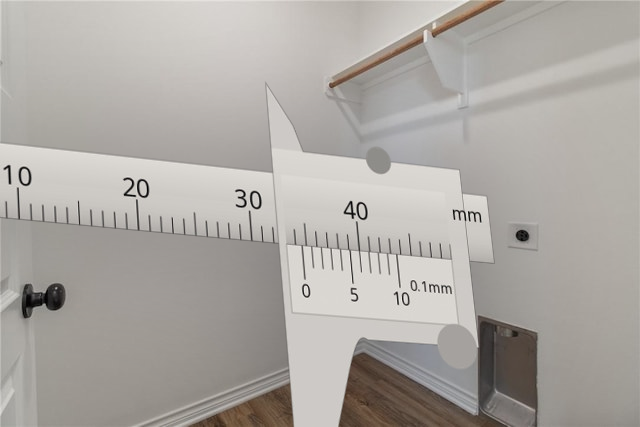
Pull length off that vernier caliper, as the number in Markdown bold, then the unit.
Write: **34.6** mm
